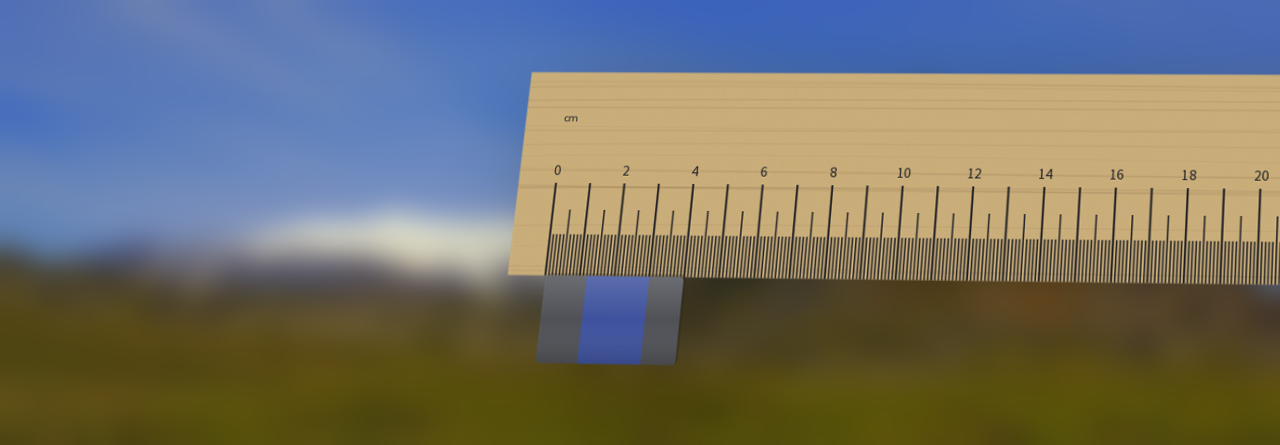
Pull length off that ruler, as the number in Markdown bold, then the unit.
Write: **4** cm
